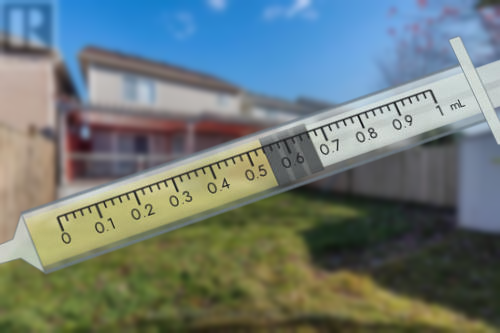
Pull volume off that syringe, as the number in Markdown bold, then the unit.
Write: **0.54** mL
